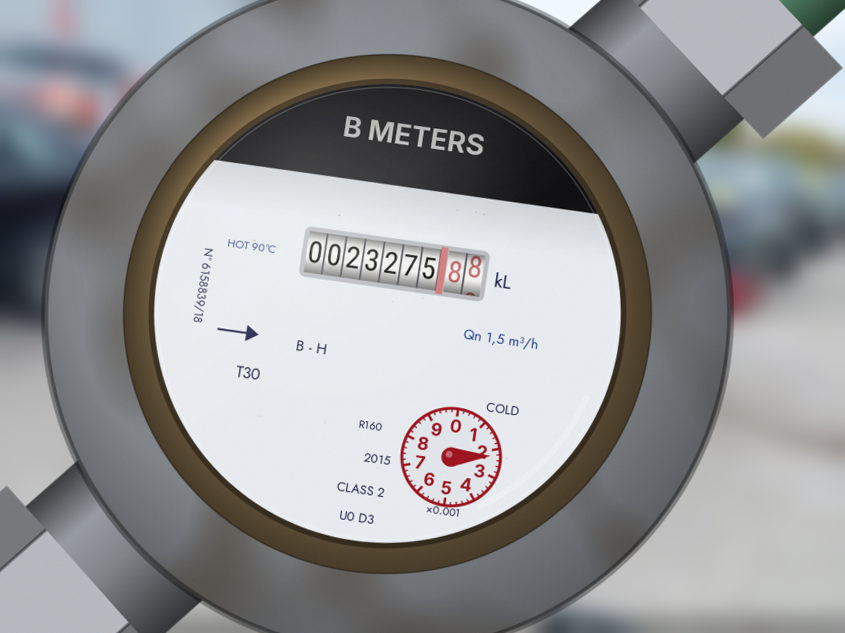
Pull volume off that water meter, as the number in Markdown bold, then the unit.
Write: **23275.882** kL
